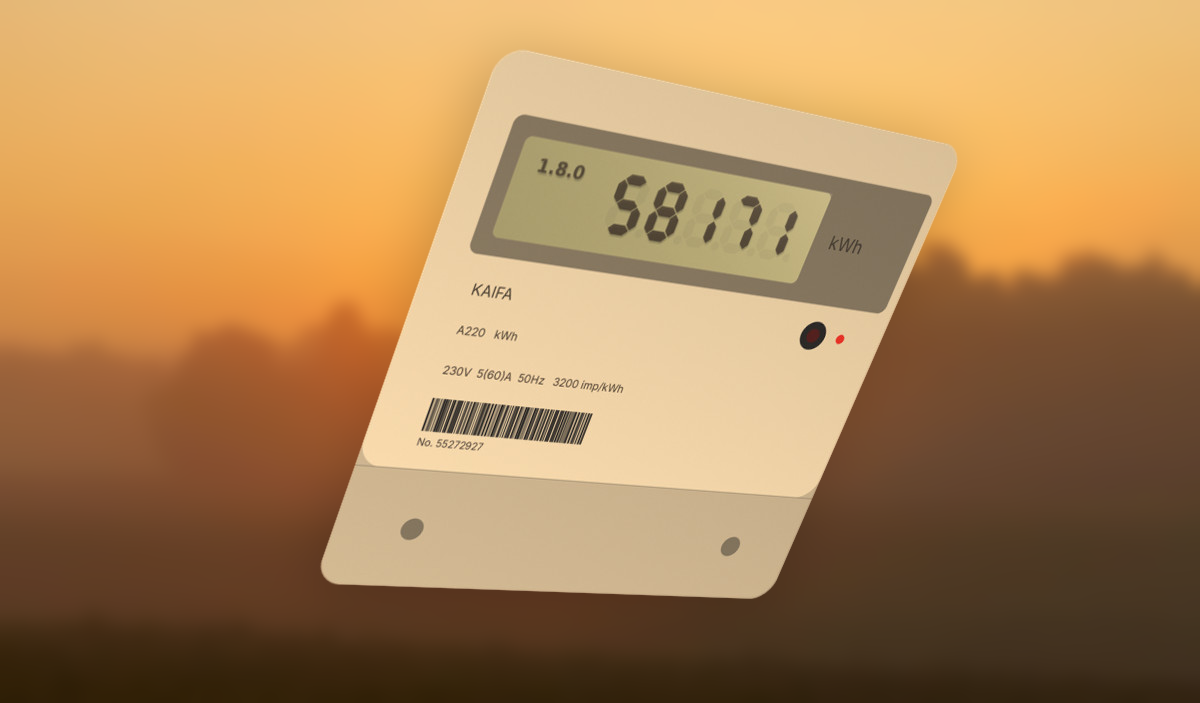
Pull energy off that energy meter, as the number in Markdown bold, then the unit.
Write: **58171** kWh
